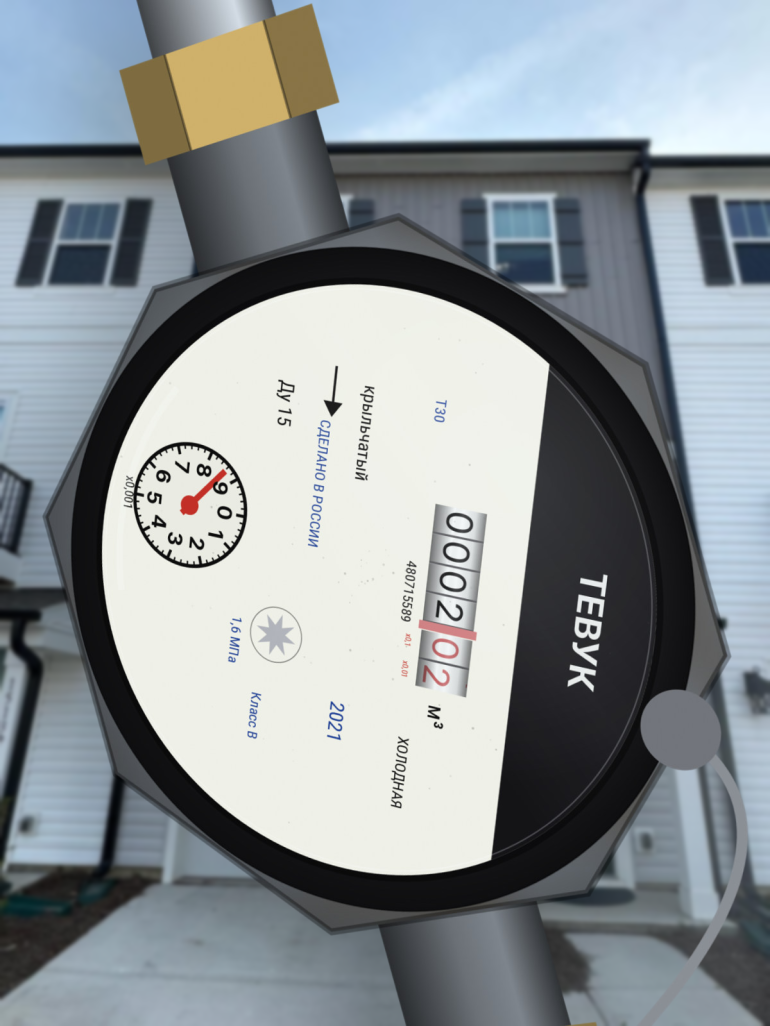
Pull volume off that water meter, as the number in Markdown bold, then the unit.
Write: **2.018** m³
